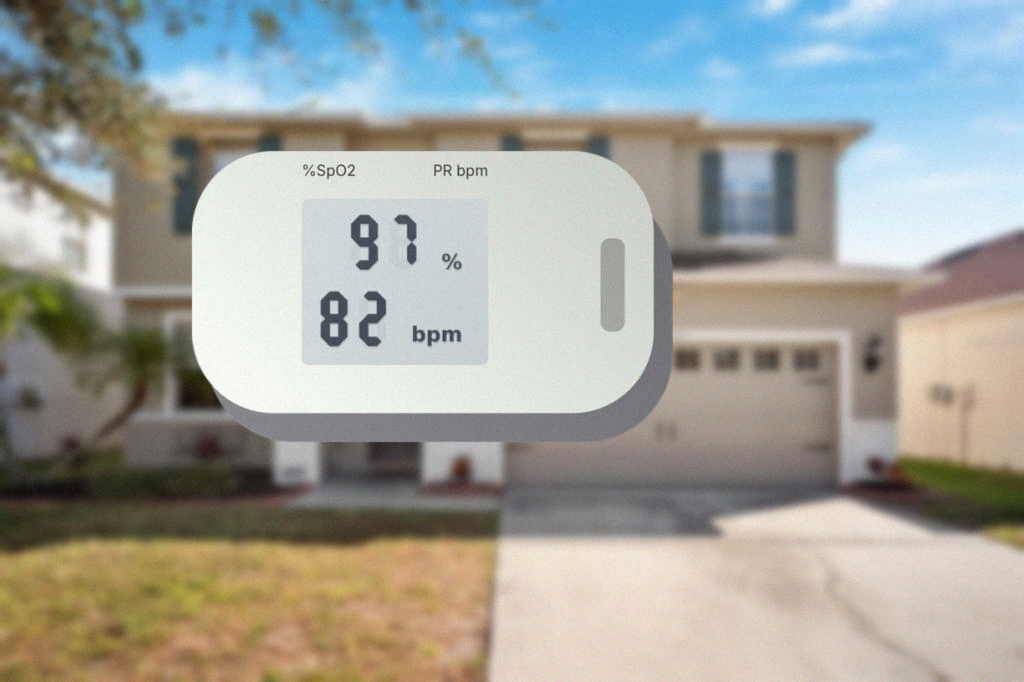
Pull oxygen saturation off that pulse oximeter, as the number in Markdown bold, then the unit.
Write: **97** %
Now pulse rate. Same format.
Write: **82** bpm
